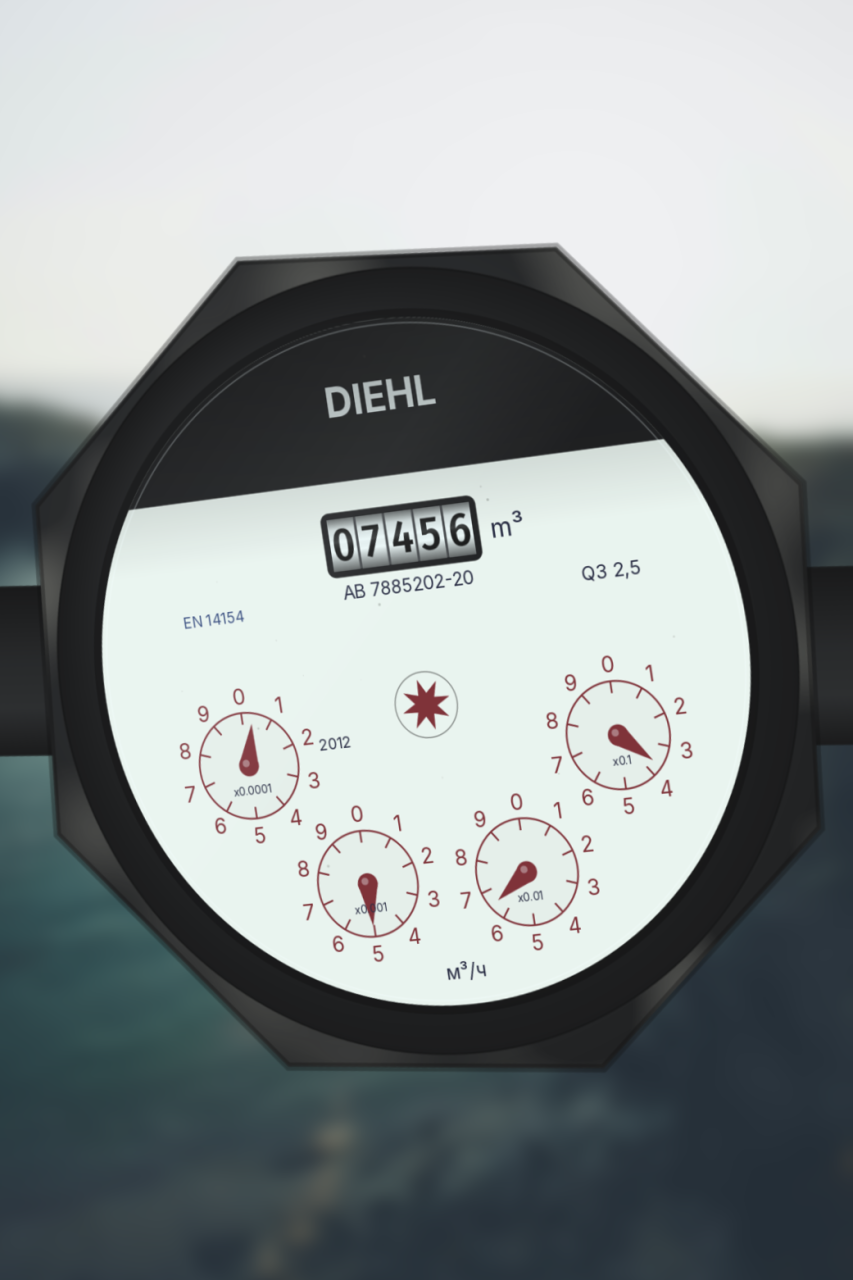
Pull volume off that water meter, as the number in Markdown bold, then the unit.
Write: **7456.3650** m³
